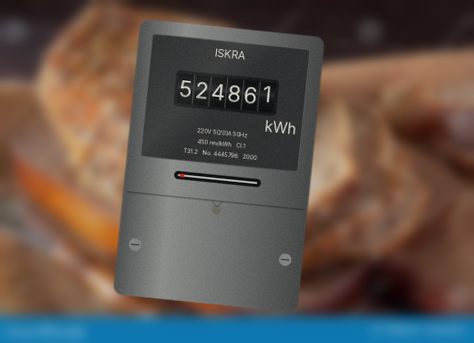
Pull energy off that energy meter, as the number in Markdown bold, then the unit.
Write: **524861** kWh
